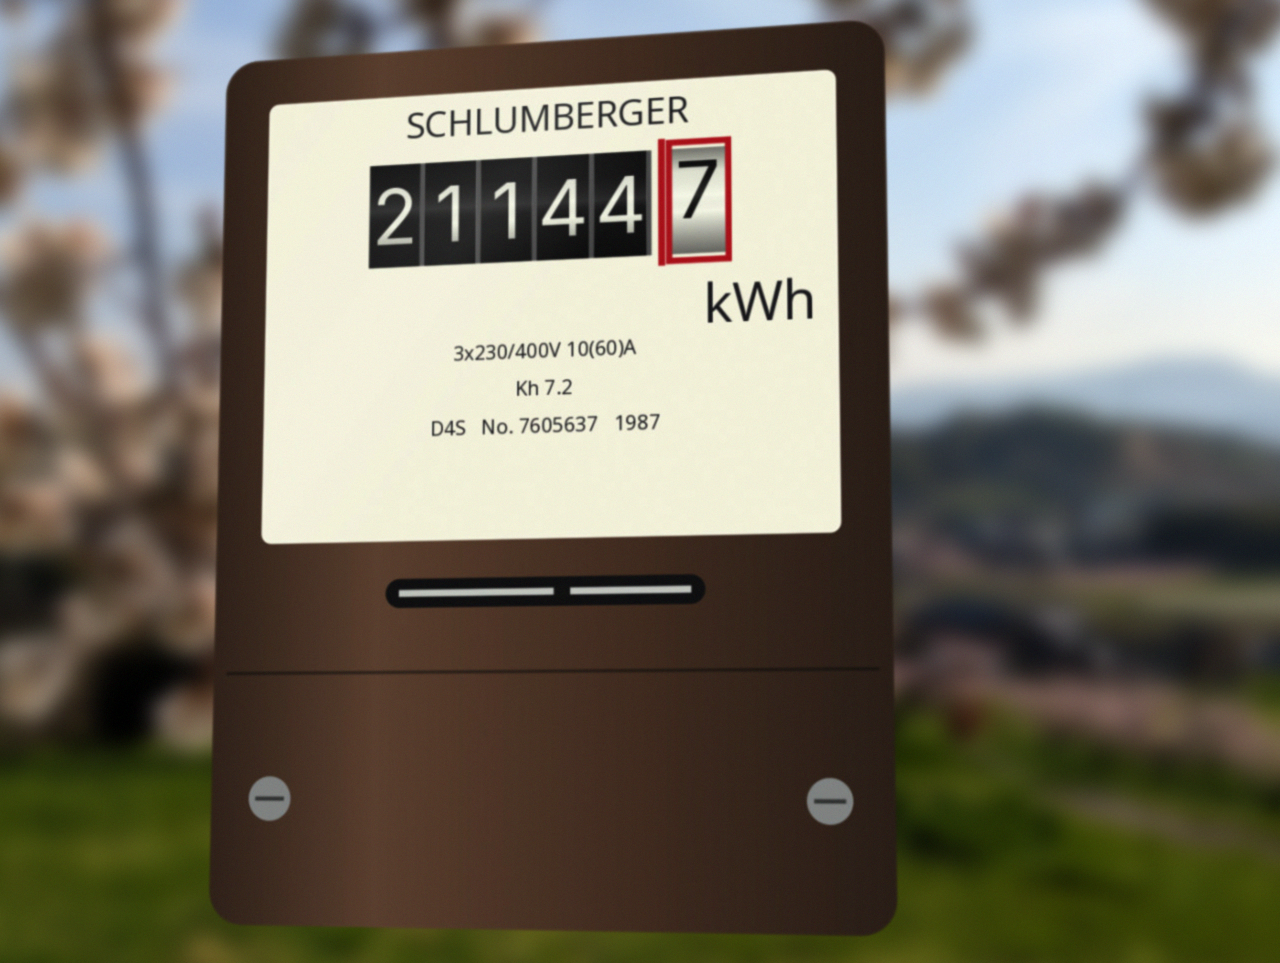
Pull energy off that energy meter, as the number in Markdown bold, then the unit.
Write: **21144.7** kWh
